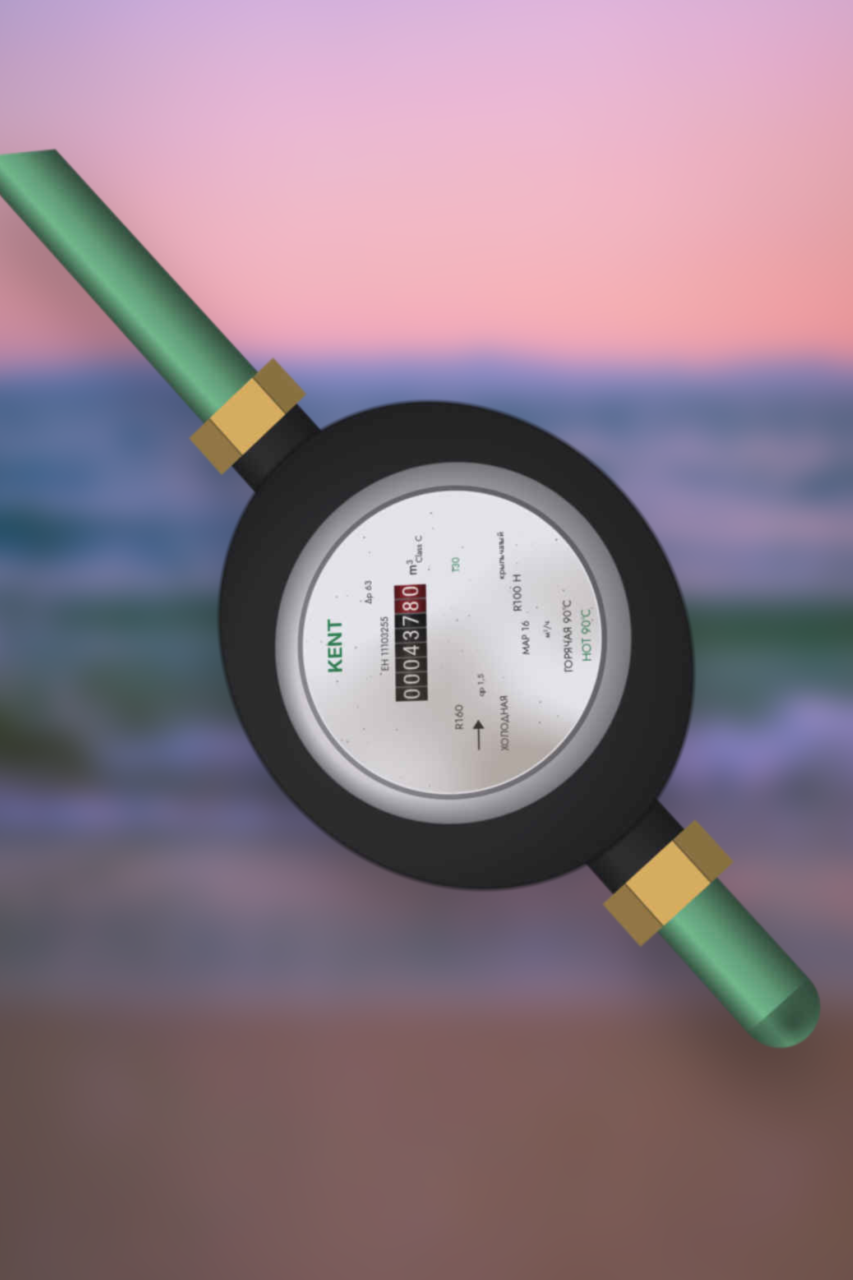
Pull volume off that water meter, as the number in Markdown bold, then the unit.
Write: **437.80** m³
